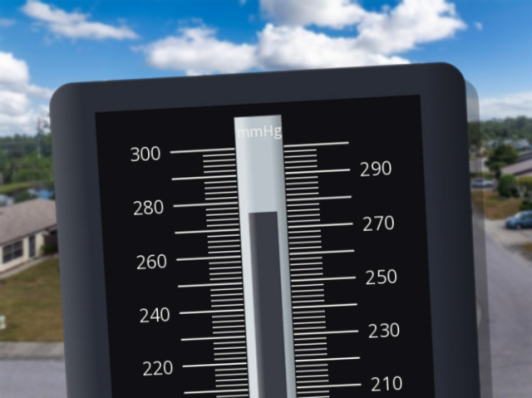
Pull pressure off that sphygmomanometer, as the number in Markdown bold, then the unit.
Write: **276** mmHg
